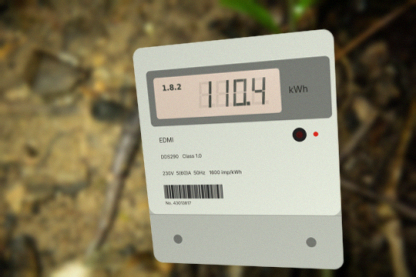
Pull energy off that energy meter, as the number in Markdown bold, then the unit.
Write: **110.4** kWh
